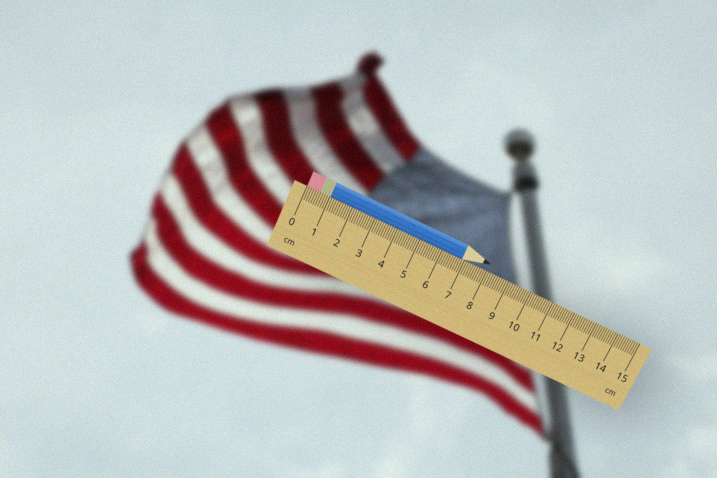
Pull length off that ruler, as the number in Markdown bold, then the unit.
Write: **8** cm
